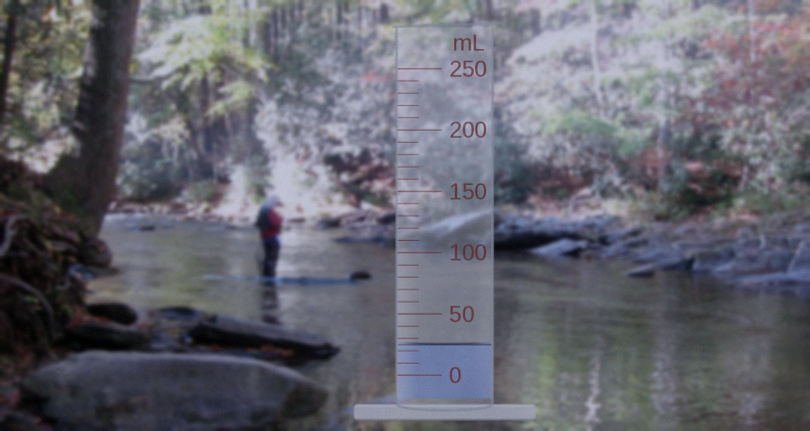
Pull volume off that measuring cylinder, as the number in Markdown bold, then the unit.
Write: **25** mL
